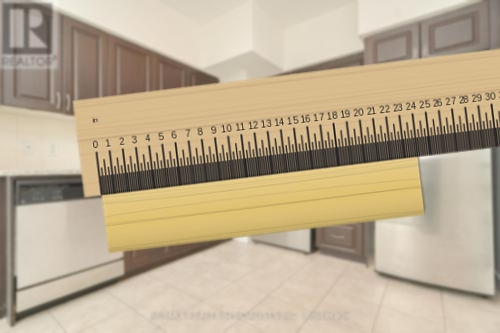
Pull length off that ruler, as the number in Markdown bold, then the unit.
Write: **24** in
